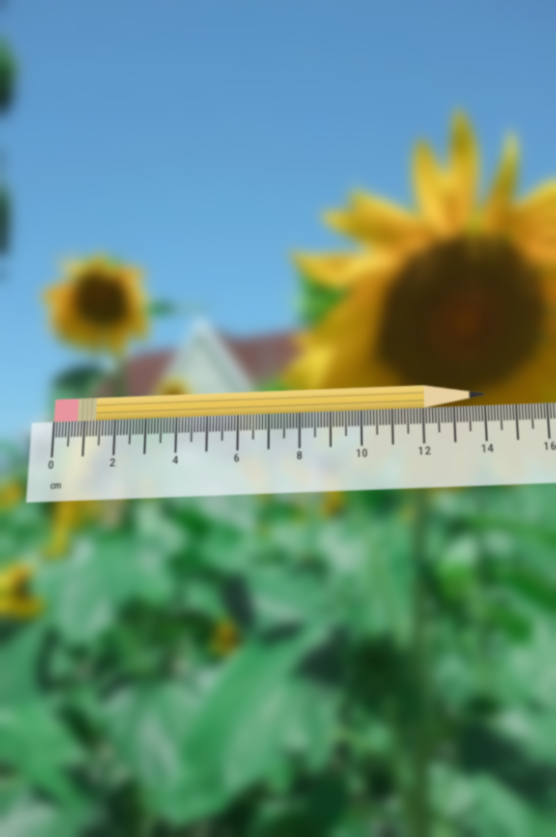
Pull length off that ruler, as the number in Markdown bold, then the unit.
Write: **14** cm
